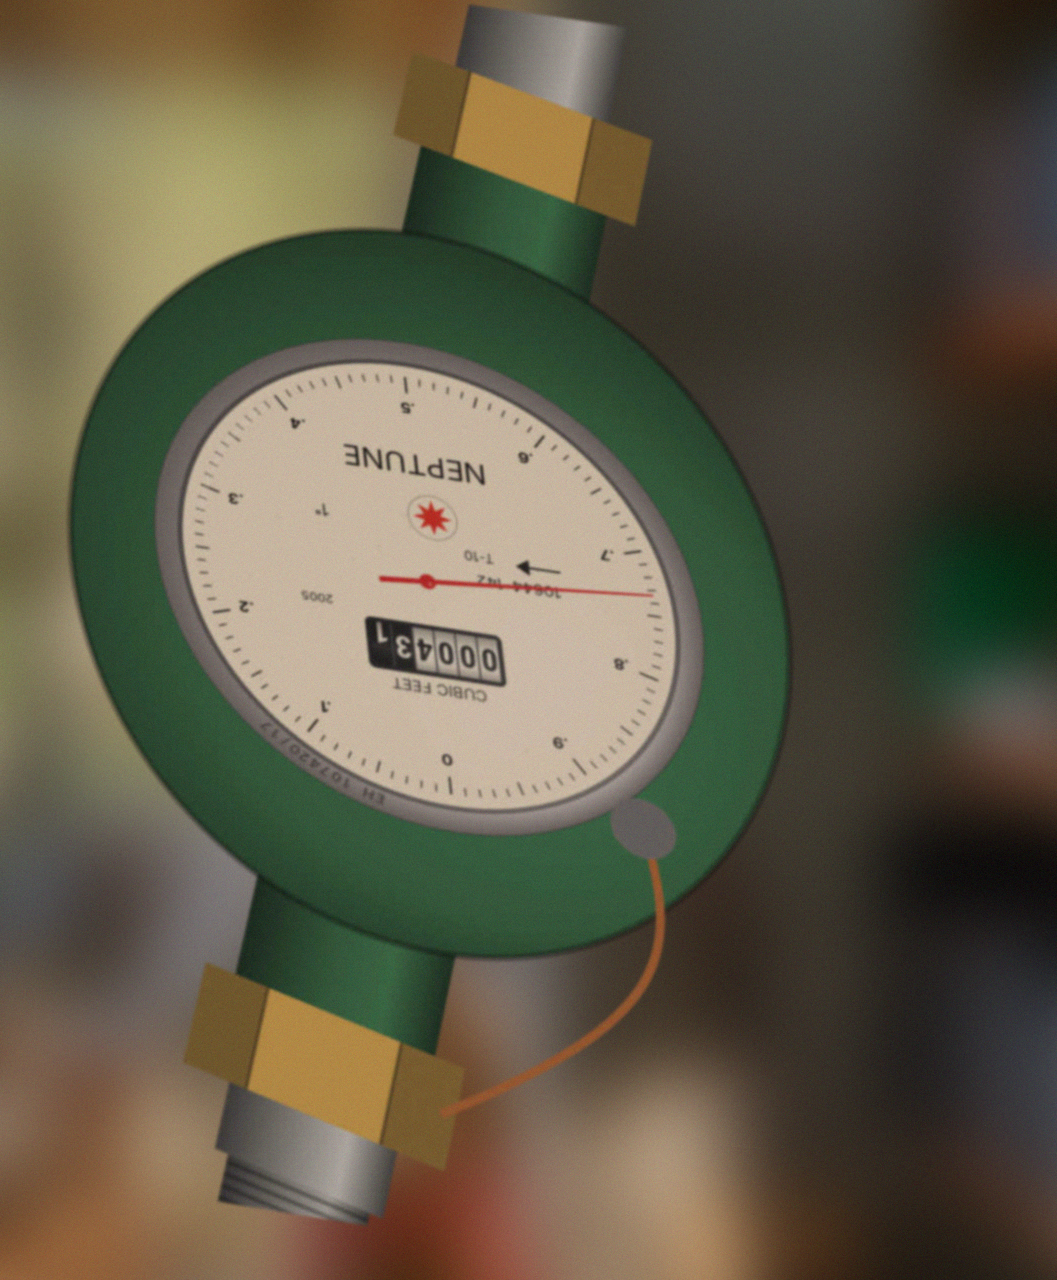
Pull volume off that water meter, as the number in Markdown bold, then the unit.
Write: **430.73** ft³
